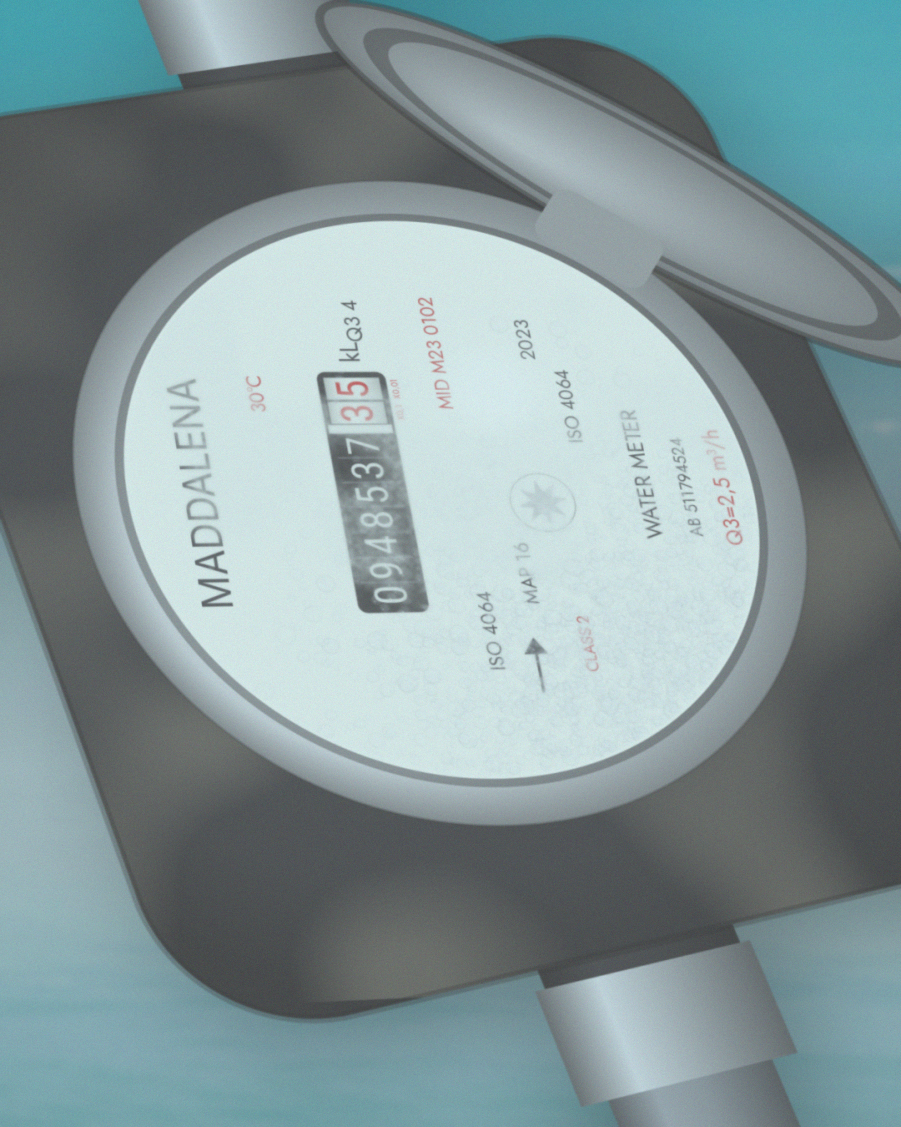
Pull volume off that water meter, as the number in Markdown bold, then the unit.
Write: **948537.35** kL
